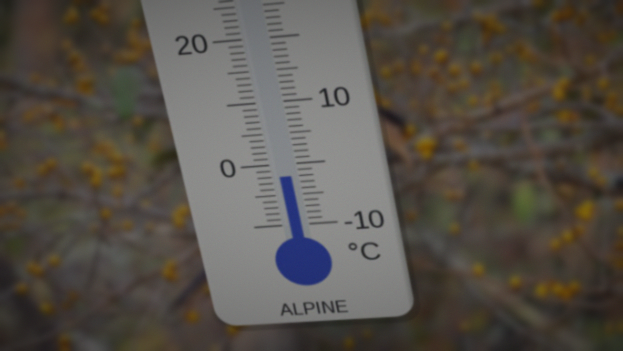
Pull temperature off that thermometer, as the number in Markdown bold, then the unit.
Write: **-2** °C
